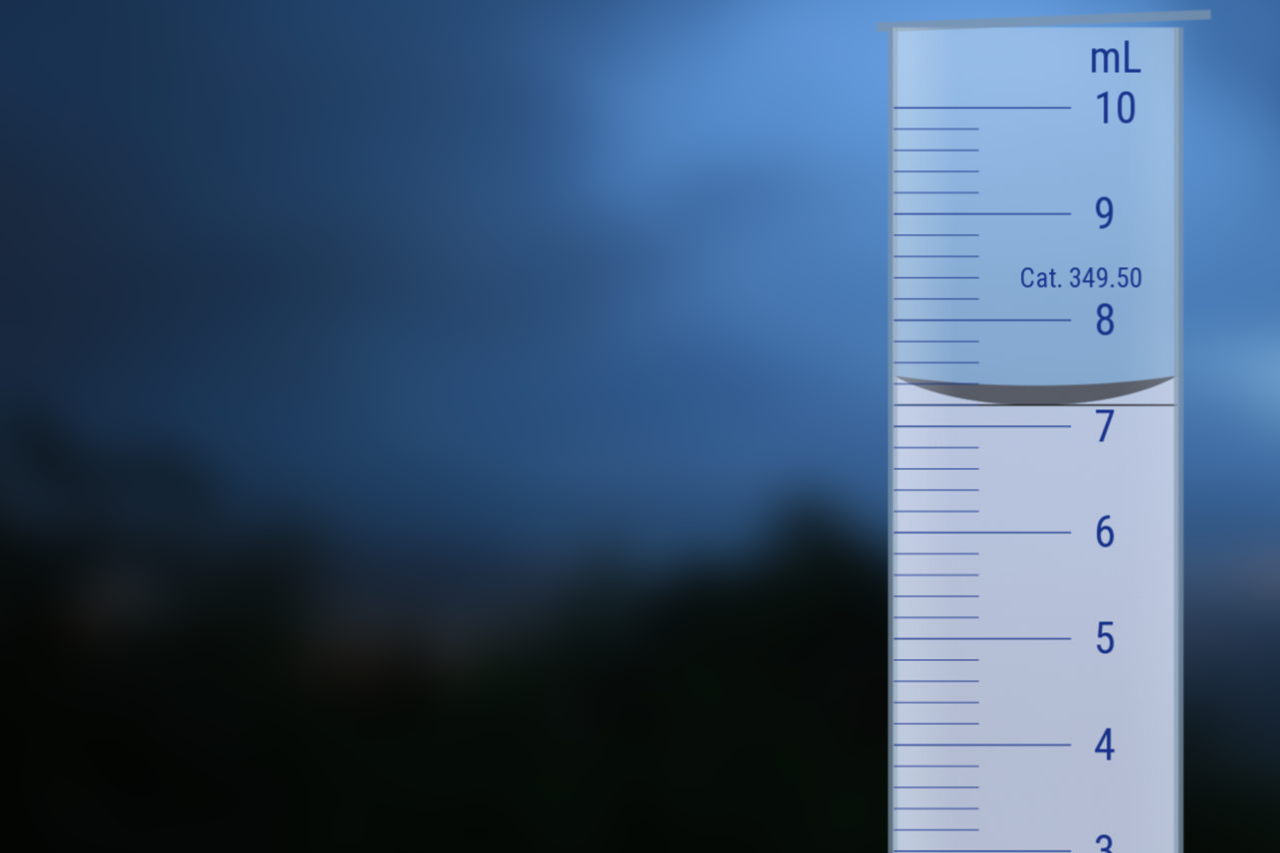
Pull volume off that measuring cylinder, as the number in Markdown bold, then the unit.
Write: **7.2** mL
